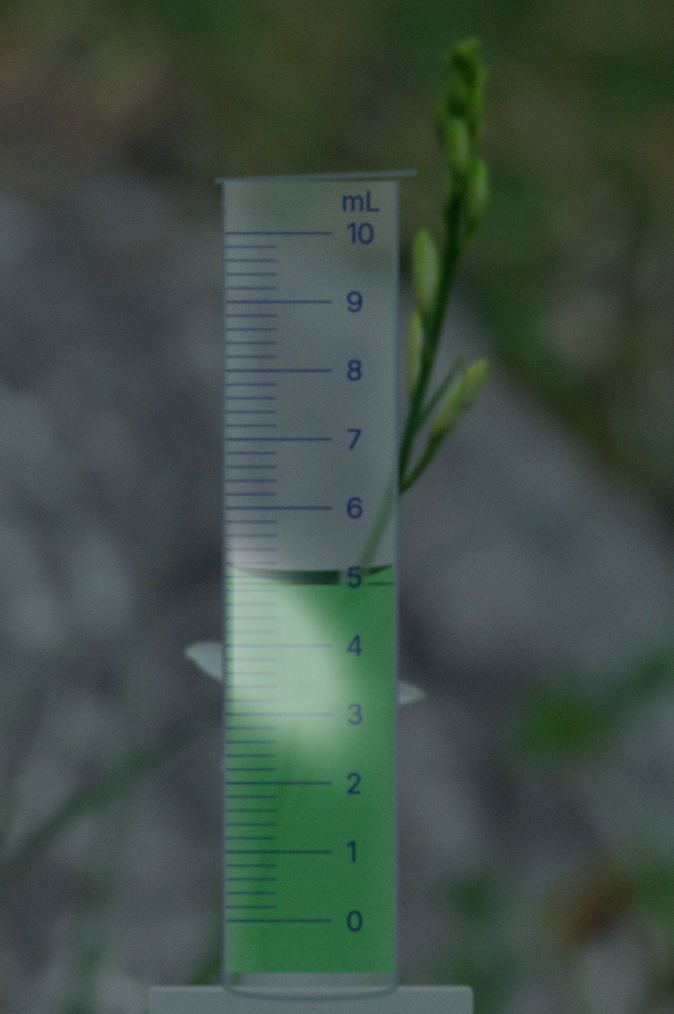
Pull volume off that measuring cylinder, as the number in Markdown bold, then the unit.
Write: **4.9** mL
